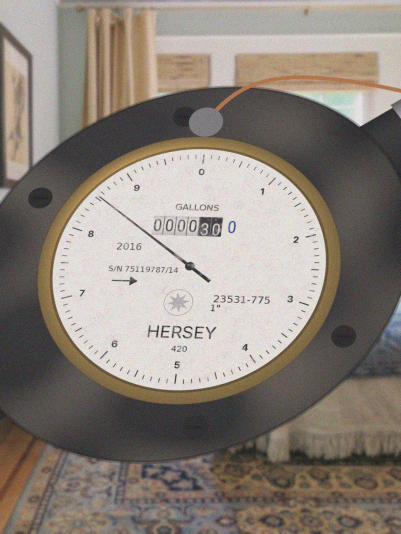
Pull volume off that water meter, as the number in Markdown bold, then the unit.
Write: **298.5** gal
